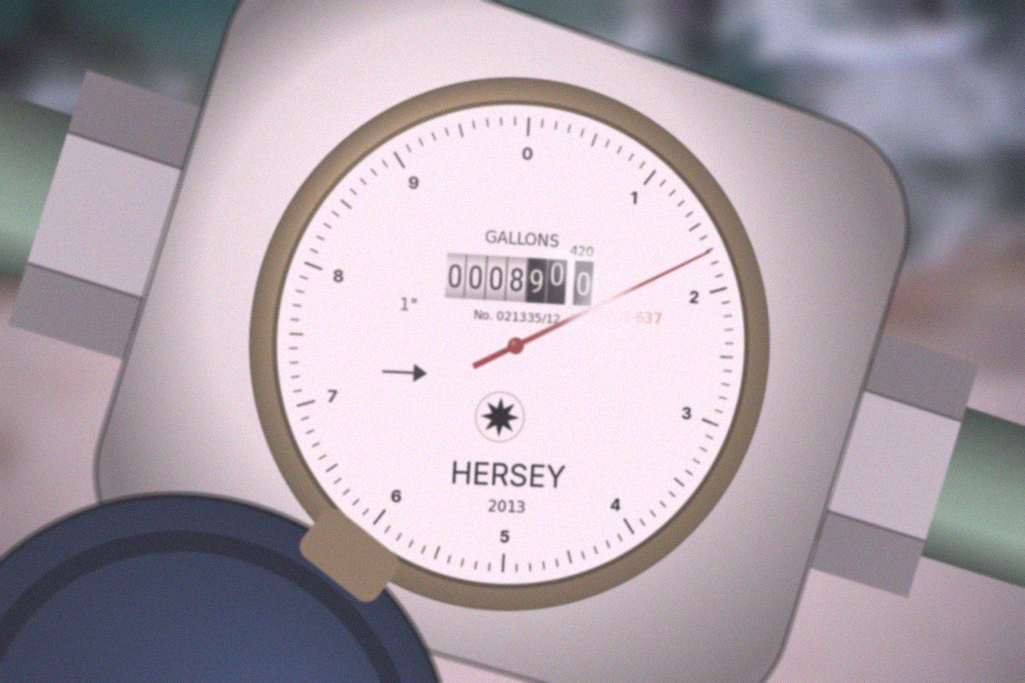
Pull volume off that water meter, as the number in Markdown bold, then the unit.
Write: **8901.7** gal
